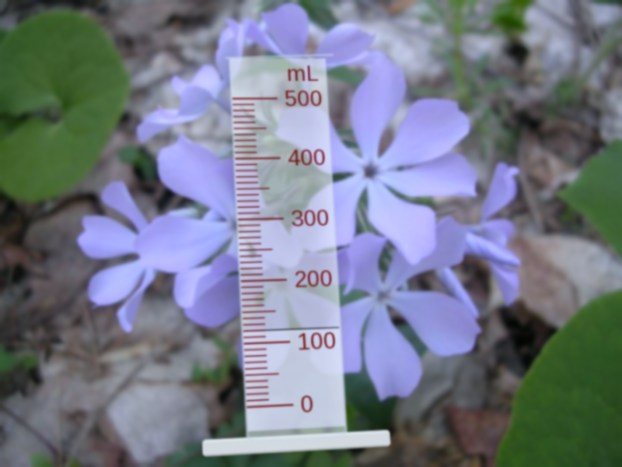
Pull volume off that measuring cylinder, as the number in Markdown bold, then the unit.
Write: **120** mL
